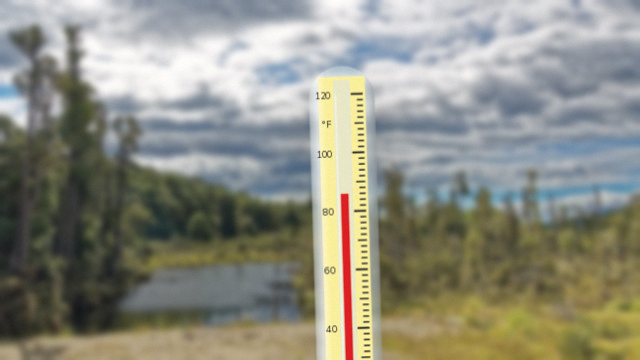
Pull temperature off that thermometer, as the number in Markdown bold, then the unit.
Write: **86** °F
